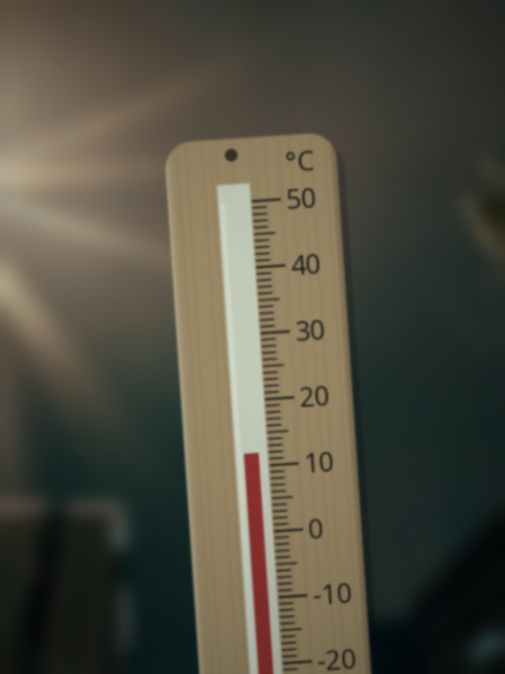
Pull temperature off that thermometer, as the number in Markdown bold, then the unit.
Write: **12** °C
